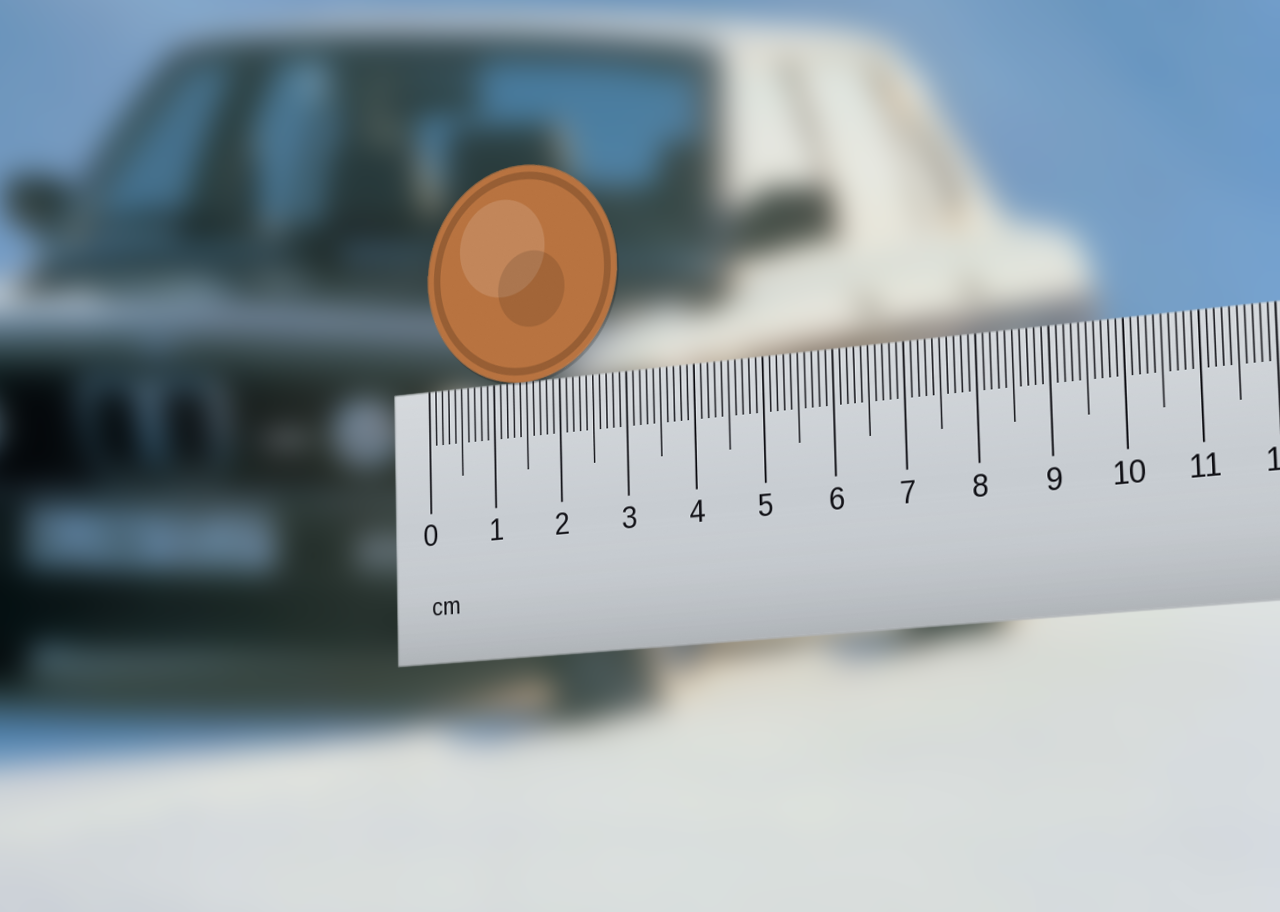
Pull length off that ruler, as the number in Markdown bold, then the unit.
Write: **2.9** cm
